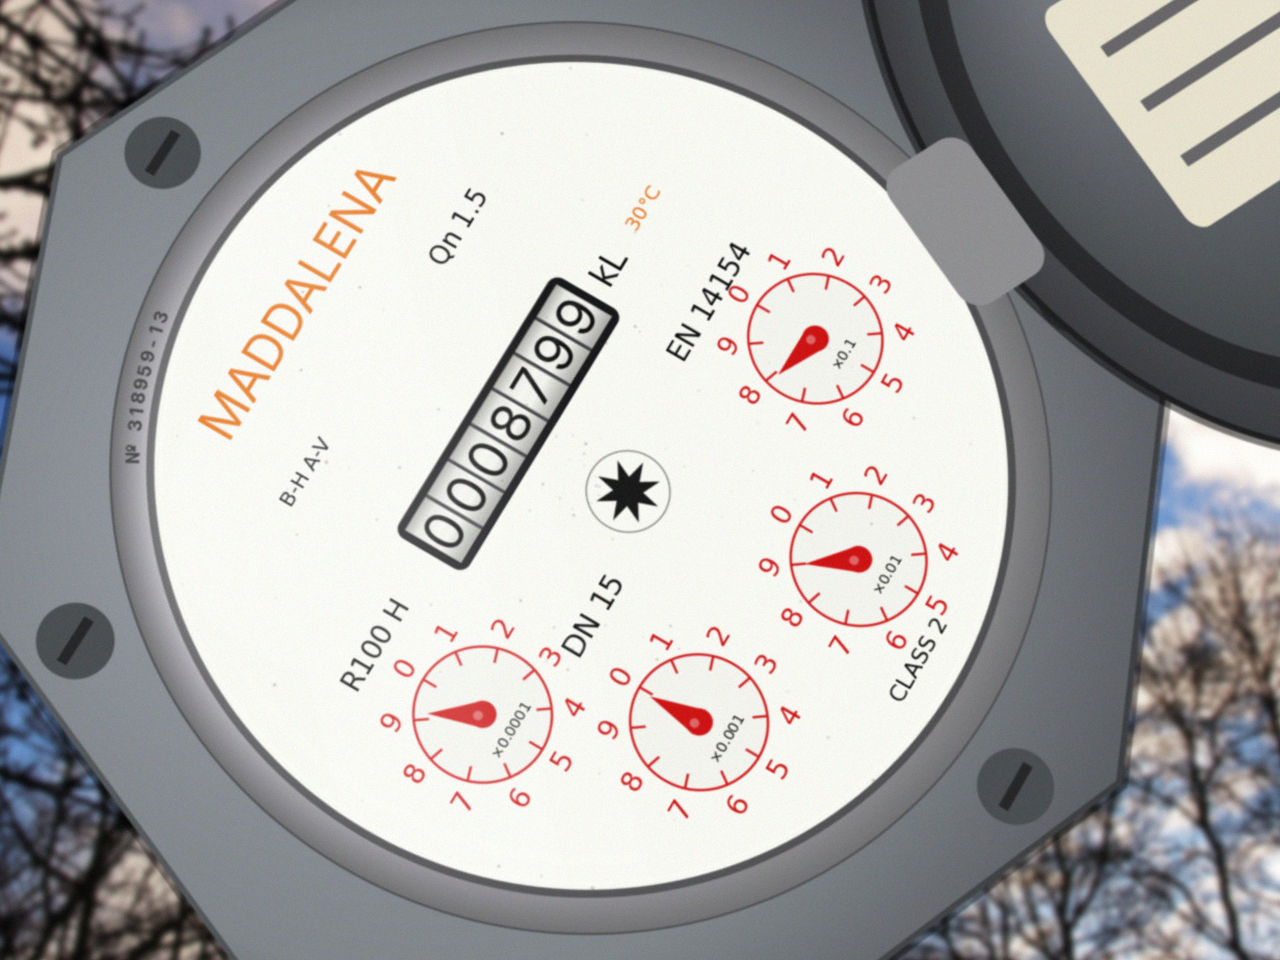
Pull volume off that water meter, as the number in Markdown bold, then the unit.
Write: **8799.7899** kL
